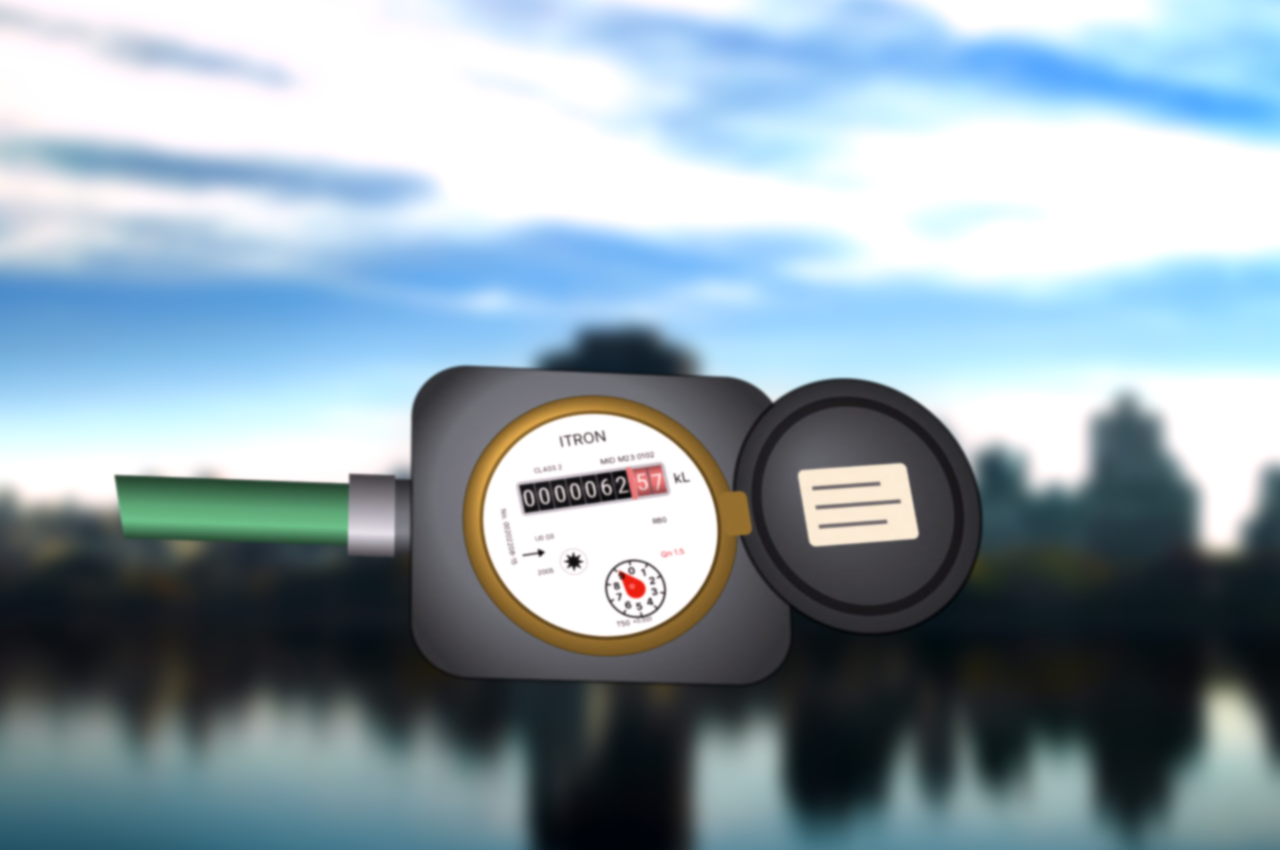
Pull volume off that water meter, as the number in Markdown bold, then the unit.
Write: **62.569** kL
